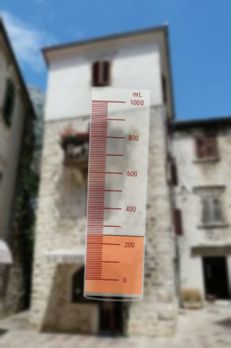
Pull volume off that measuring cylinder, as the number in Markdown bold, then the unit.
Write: **250** mL
